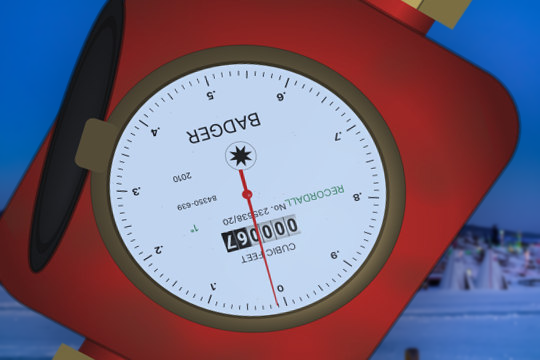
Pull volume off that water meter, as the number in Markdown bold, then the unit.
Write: **67.01** ft³
